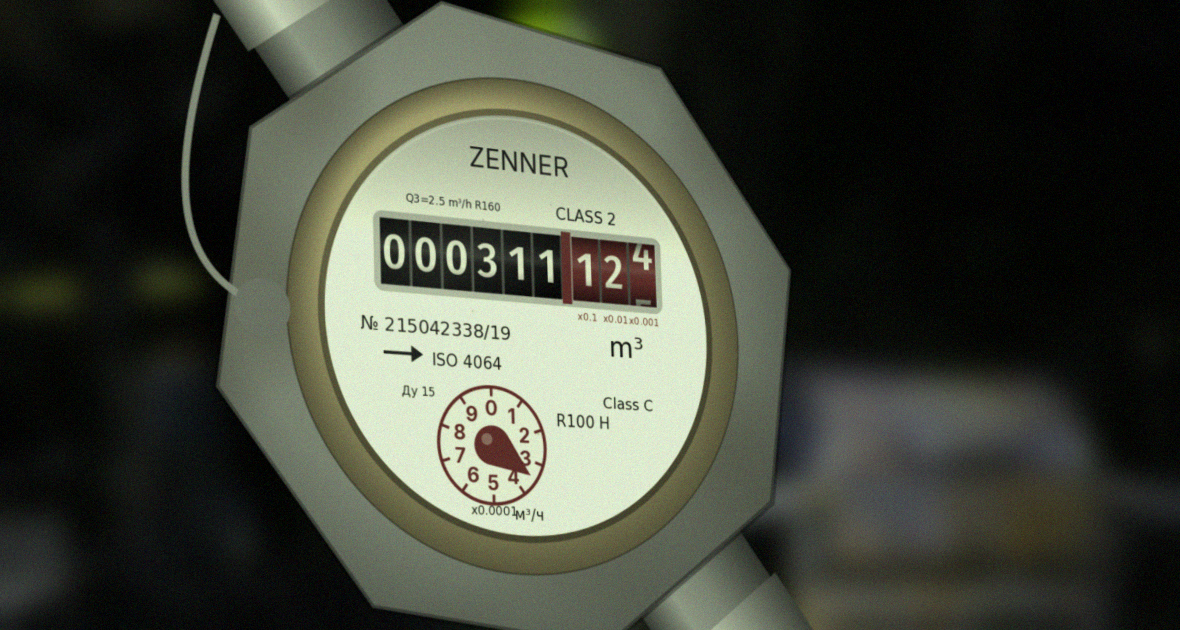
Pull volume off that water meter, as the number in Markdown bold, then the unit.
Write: **311.1243** m³
